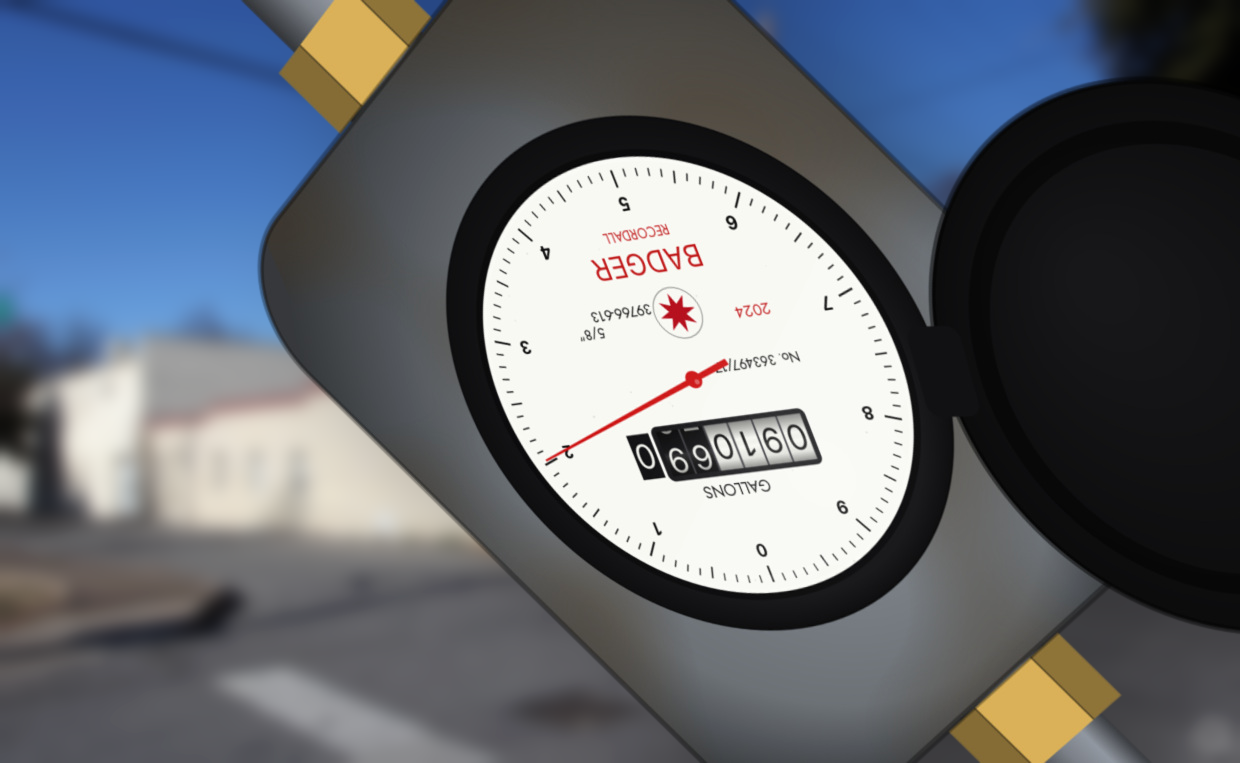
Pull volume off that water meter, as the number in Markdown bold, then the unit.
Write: **910692.0** gal
